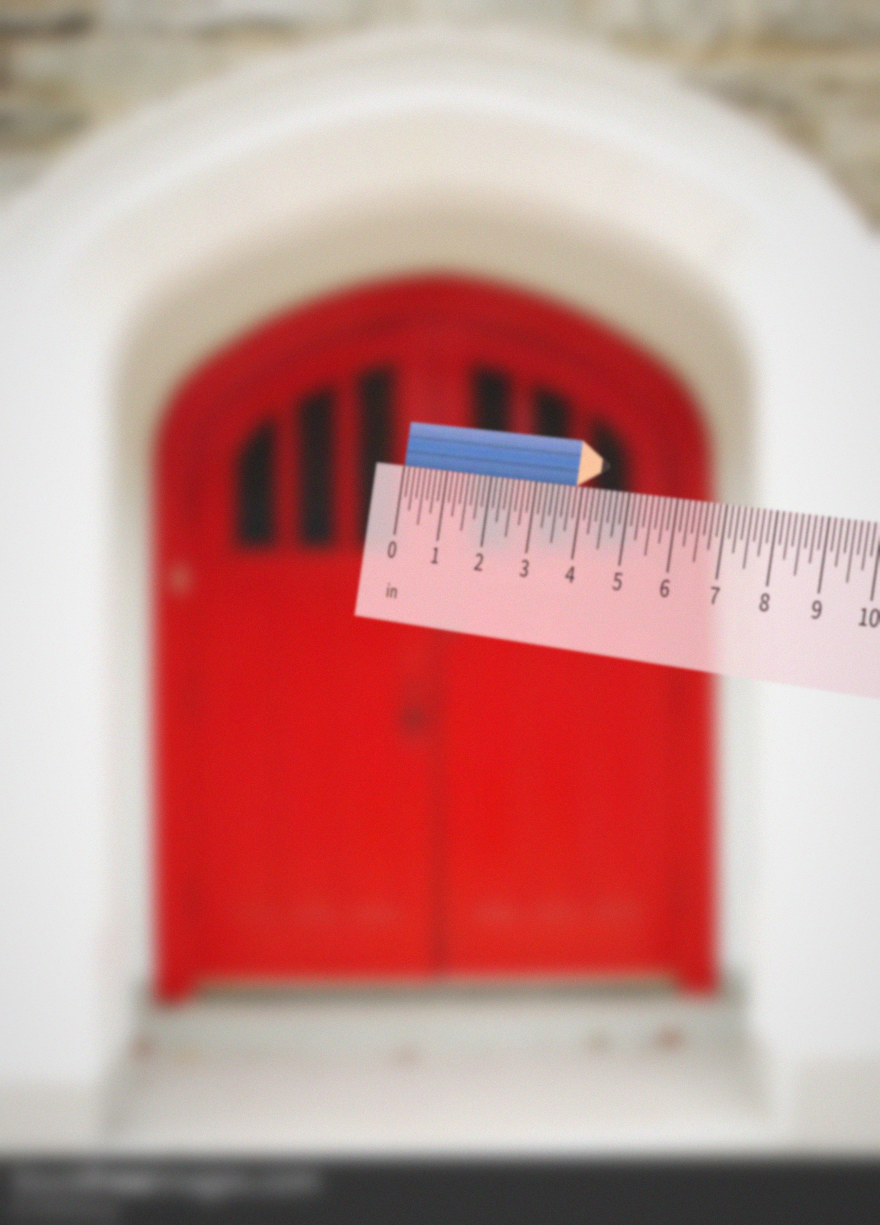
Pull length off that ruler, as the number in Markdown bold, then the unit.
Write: **4.5** in
